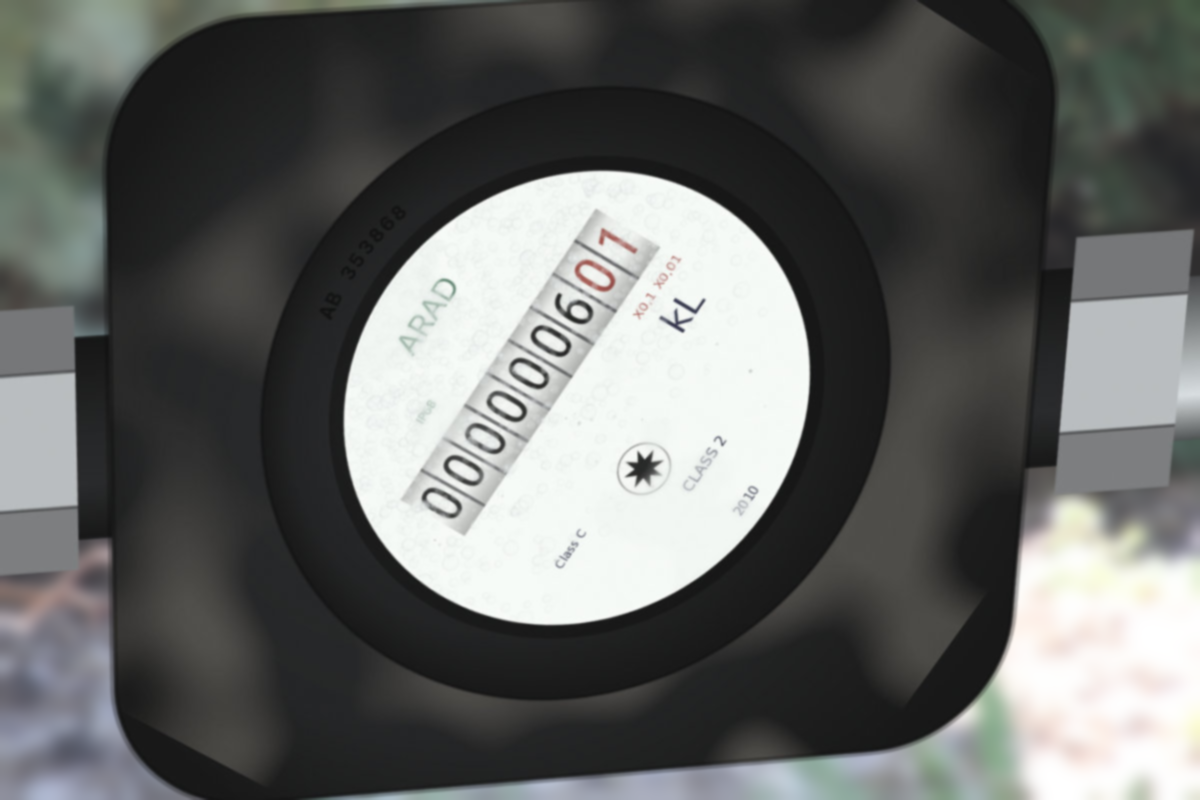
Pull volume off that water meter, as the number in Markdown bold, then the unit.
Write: **6.01** kL
